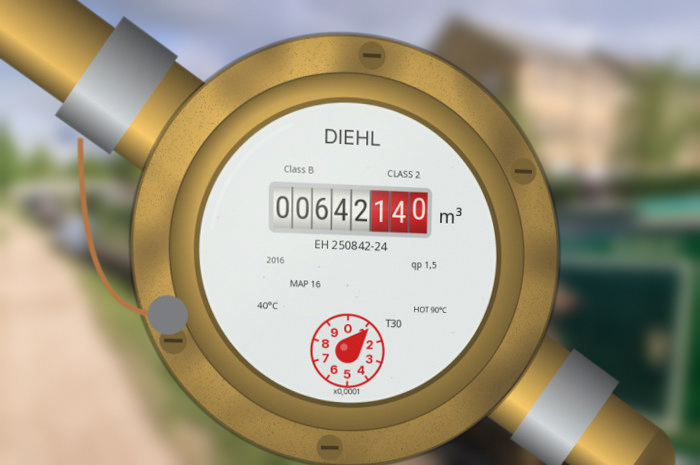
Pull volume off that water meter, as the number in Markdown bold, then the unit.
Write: **642.1401** m³
